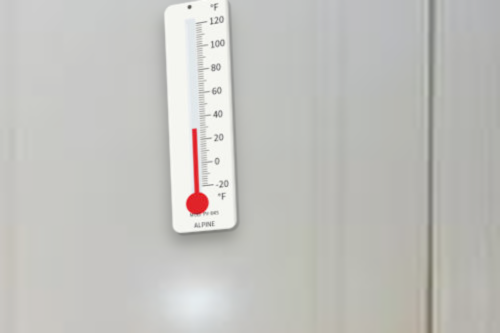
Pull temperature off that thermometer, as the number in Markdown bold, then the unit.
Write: **30** °F
